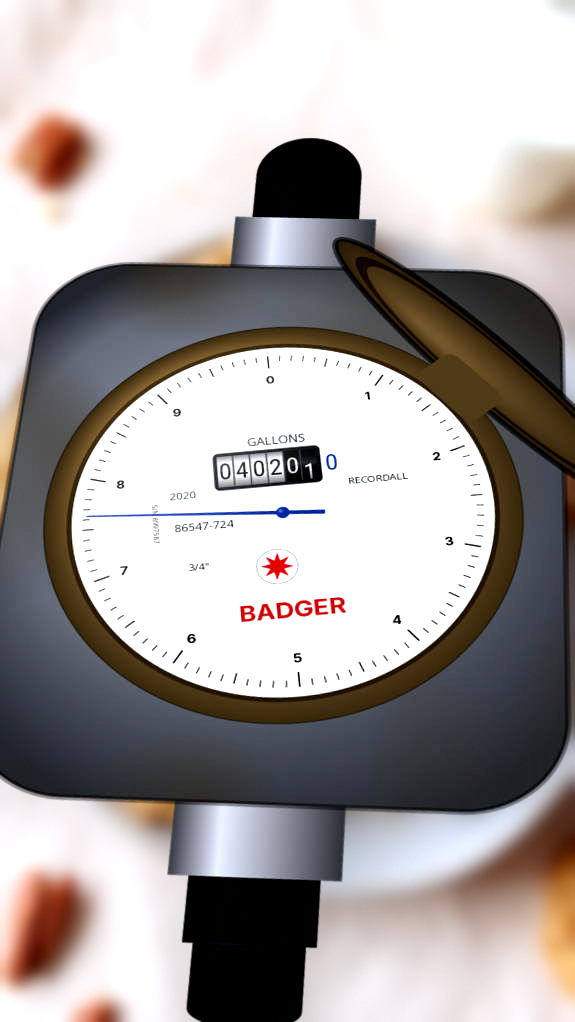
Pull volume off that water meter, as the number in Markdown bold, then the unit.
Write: **402007.6** gal
